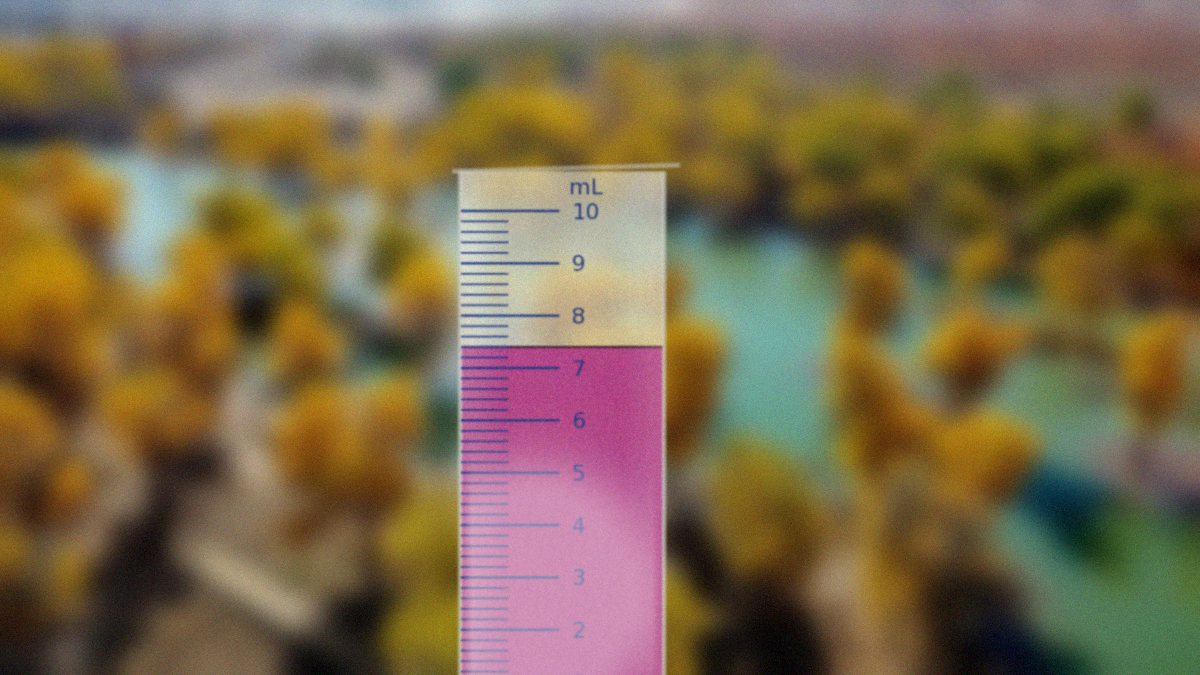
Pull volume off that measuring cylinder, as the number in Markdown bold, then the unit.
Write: **7.4** mL
